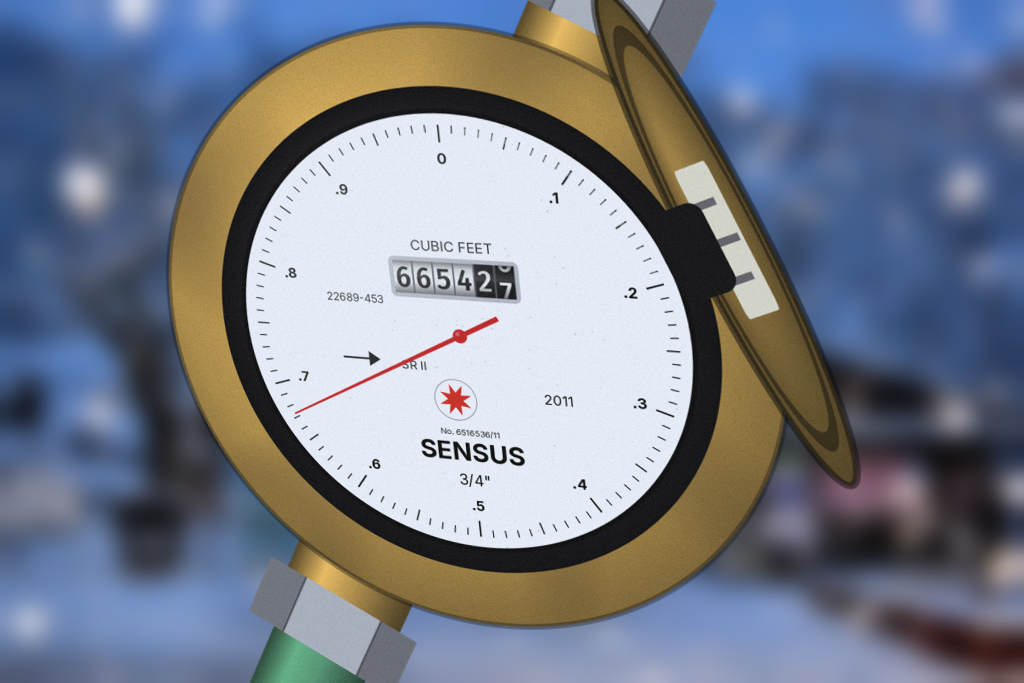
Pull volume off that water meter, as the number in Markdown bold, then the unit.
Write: **665426.67** ft³
